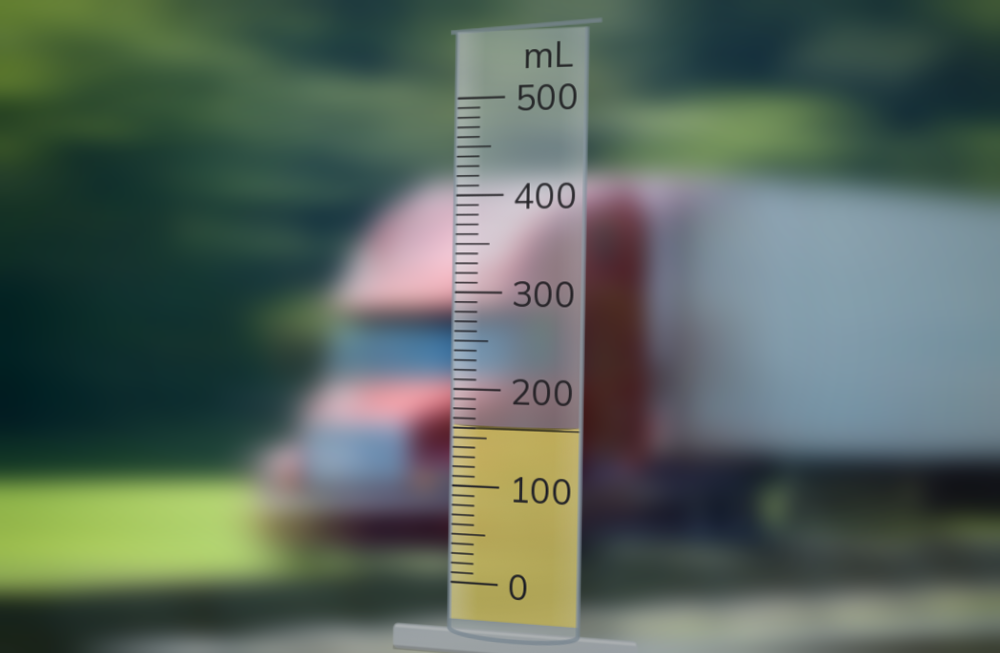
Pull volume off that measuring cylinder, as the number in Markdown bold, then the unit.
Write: **160** mL
